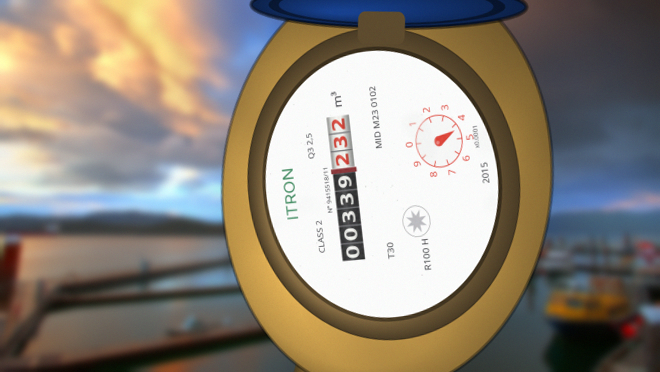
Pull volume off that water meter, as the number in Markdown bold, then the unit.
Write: **339.2324** m³
